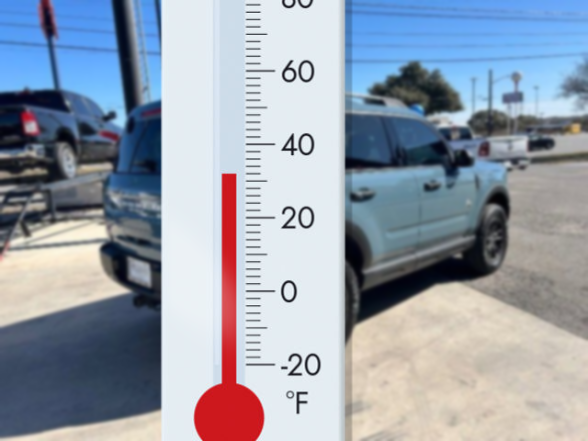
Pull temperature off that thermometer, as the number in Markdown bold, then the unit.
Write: **32** °F
